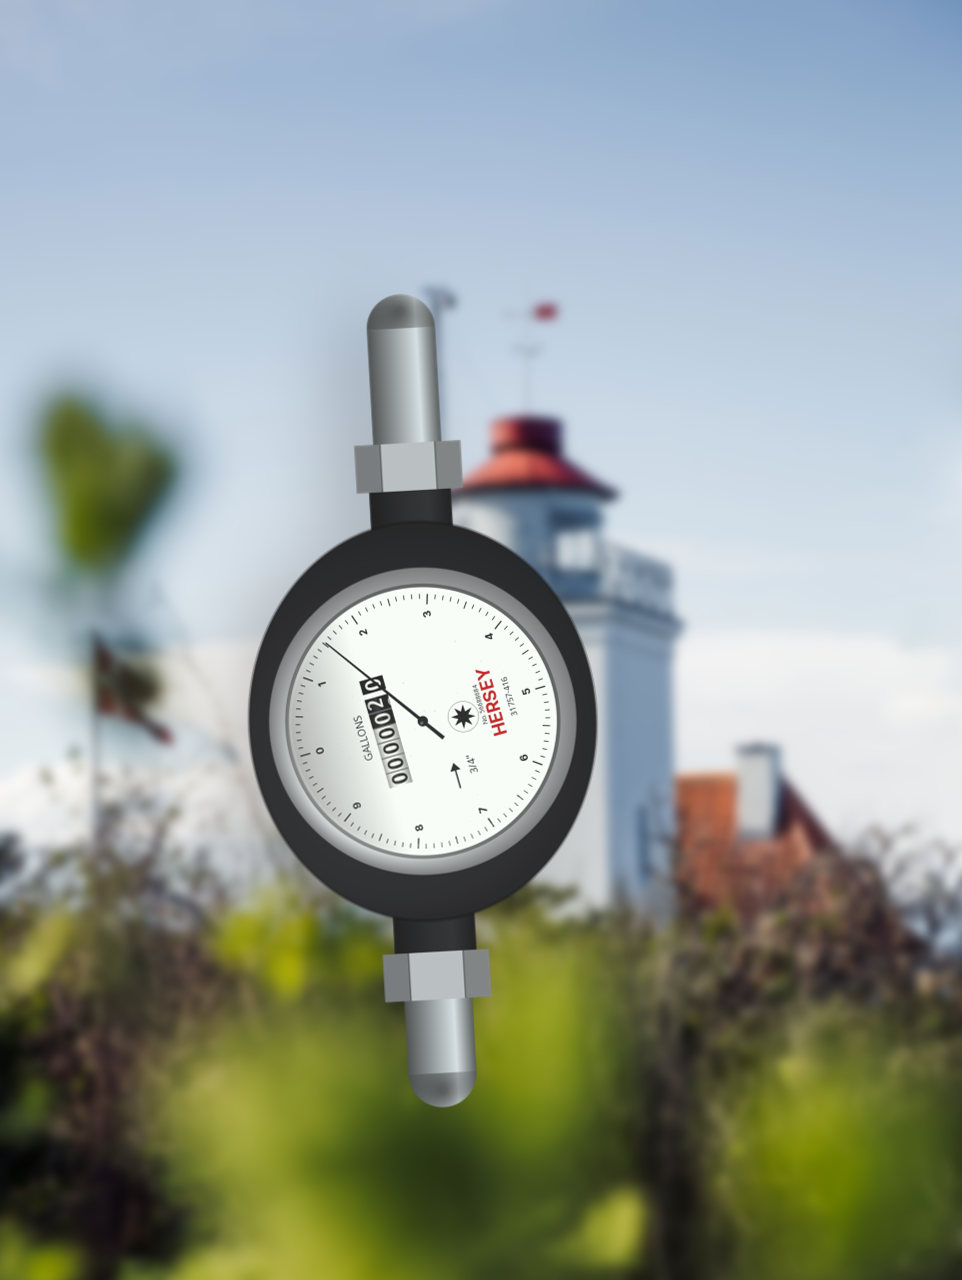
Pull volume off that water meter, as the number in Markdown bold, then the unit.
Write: **21.5** gal
